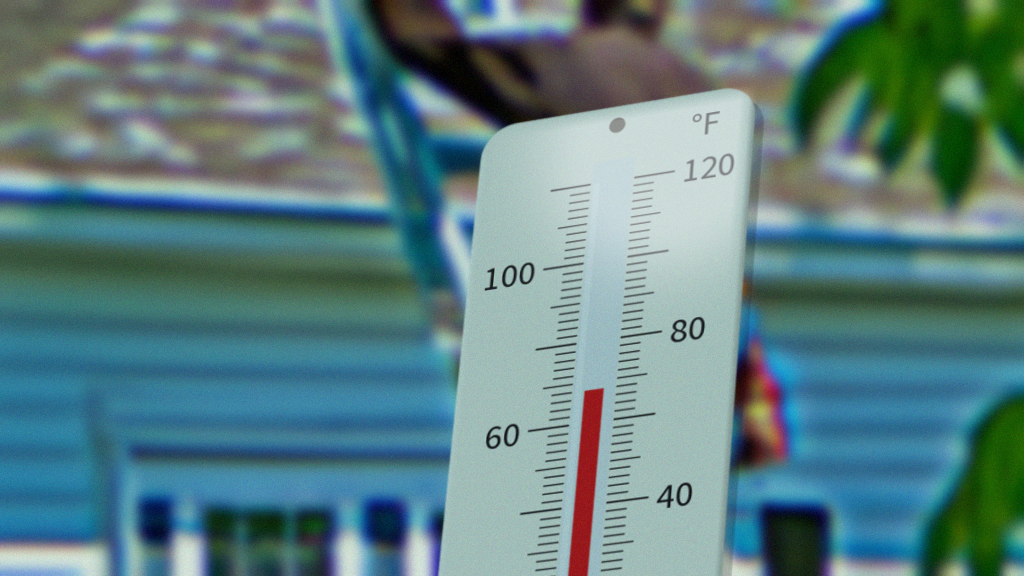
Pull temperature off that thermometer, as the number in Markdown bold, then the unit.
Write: **68** °F
